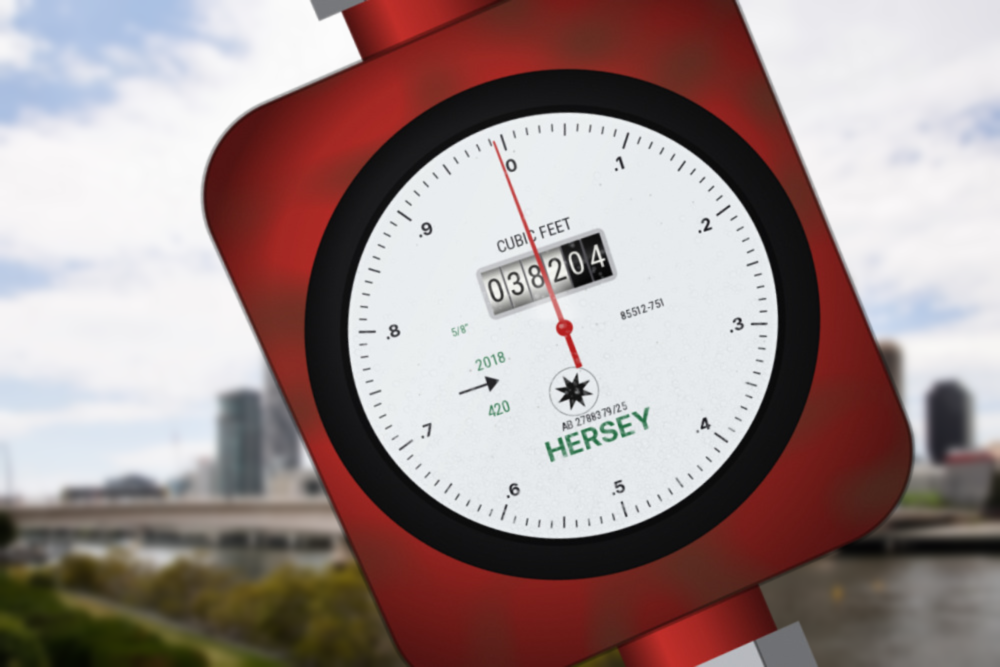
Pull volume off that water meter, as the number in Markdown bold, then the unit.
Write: **38203.99** ft³
